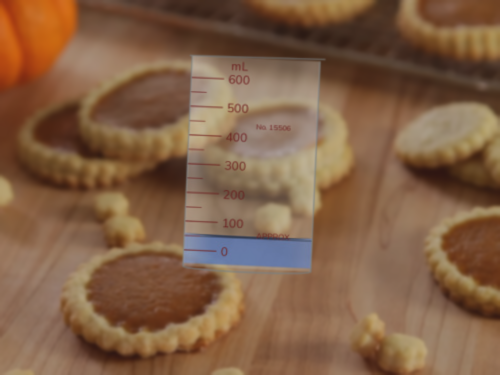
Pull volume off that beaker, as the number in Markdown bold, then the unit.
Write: **50** mL
